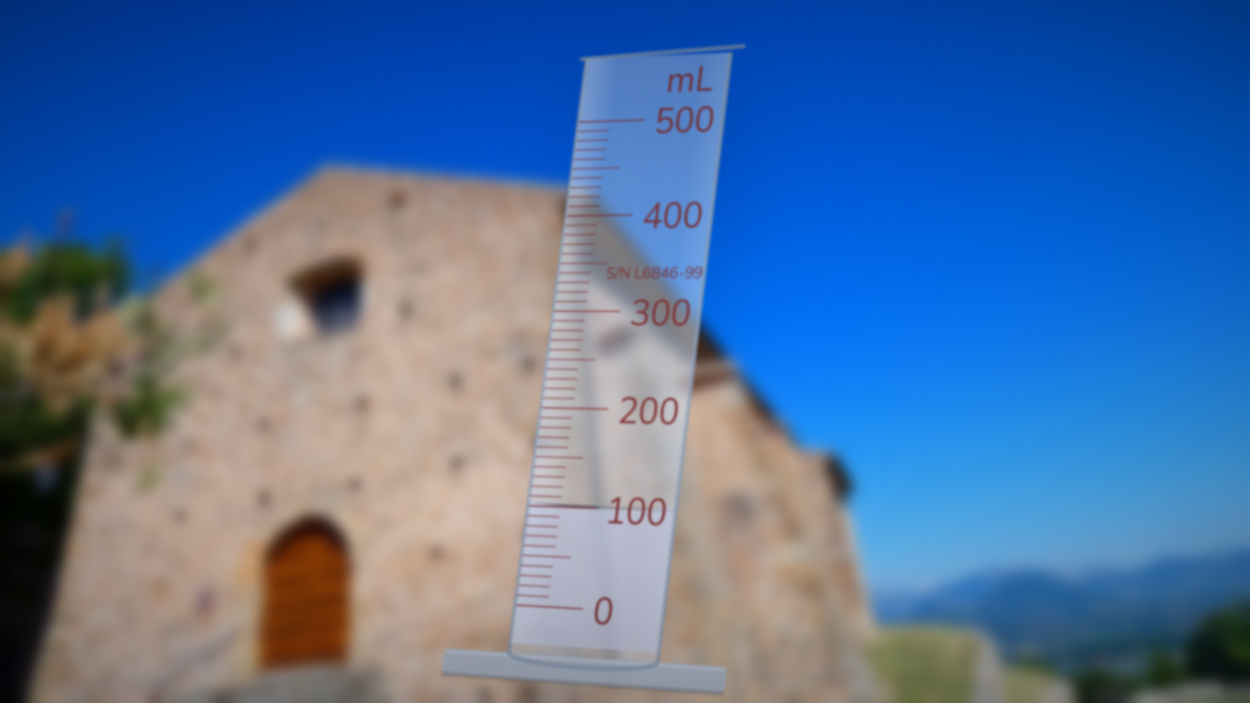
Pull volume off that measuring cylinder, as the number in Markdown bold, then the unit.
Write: **100** mL
